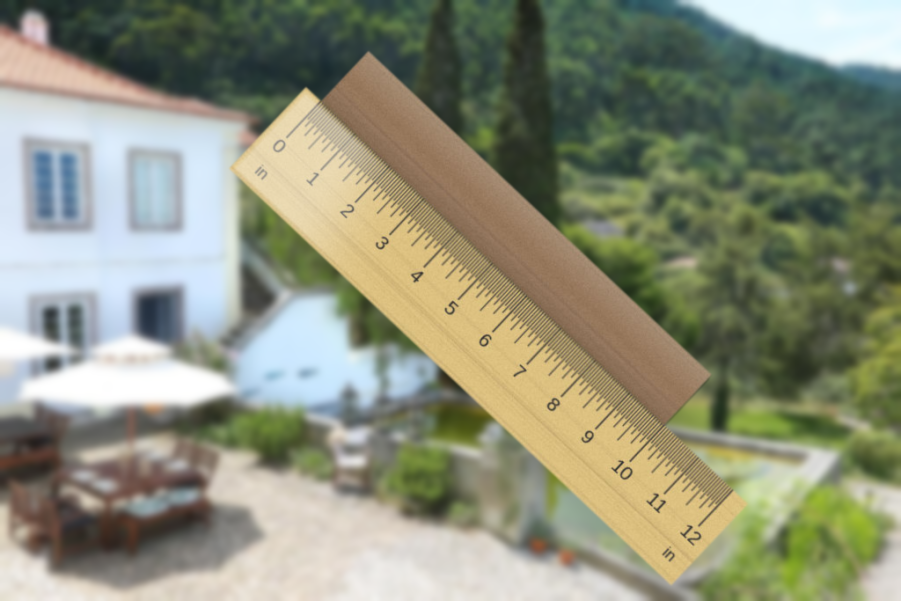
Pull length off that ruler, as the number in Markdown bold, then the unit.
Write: **10** in
